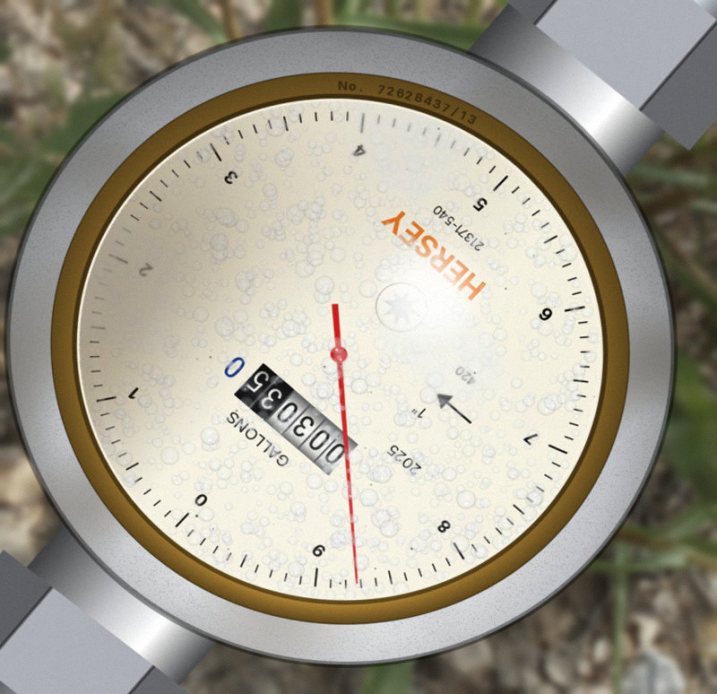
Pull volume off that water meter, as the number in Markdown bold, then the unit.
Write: **30348.7** gal
